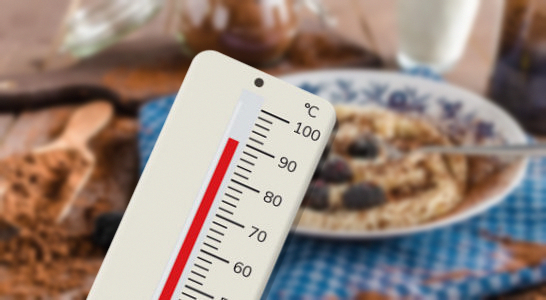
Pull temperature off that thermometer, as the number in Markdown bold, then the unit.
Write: **90** °C
